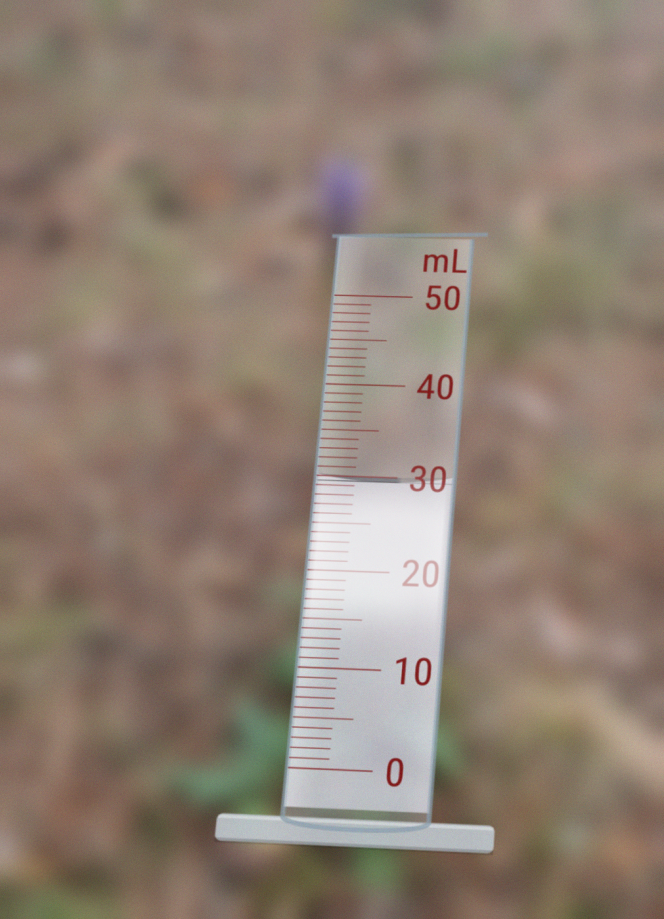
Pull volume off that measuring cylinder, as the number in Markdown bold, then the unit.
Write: **29.5** mL
